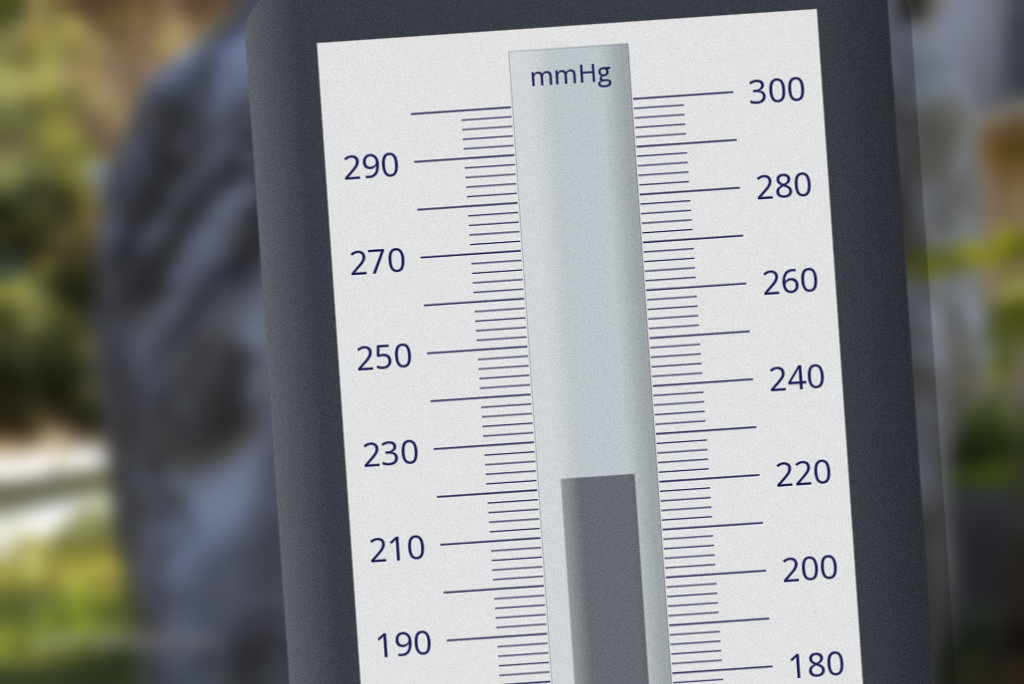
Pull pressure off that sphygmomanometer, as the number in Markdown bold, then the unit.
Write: **222** mmHg
